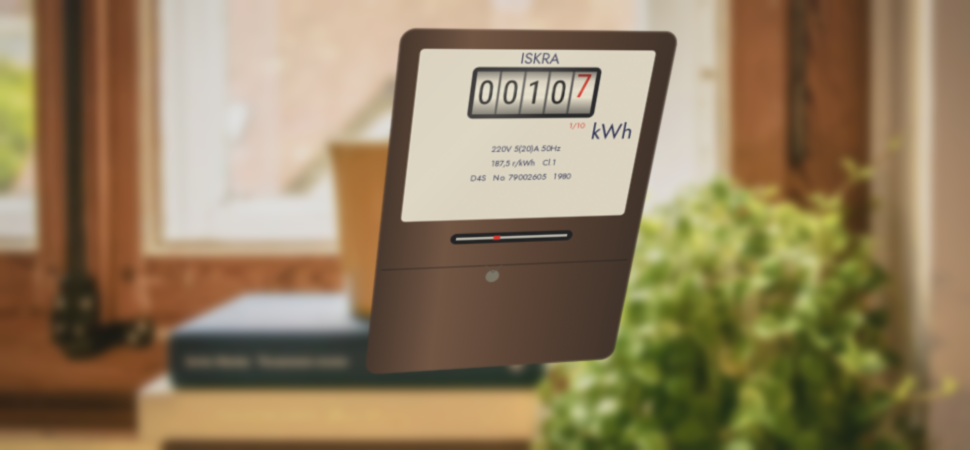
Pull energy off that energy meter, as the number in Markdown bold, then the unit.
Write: **10.7** kWh
